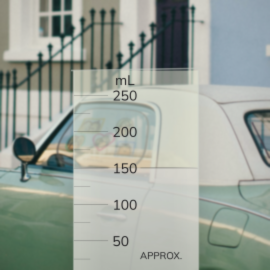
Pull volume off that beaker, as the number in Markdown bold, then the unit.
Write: **150** mL
